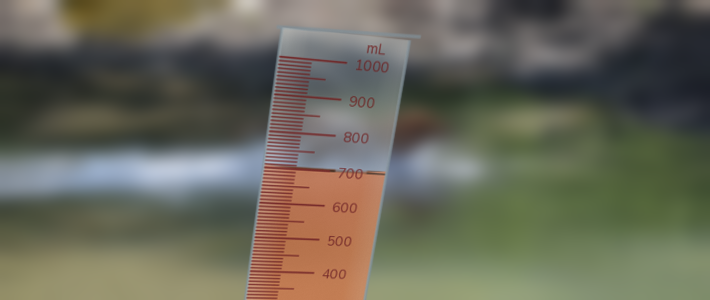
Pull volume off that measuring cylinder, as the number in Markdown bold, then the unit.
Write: **700** mL
